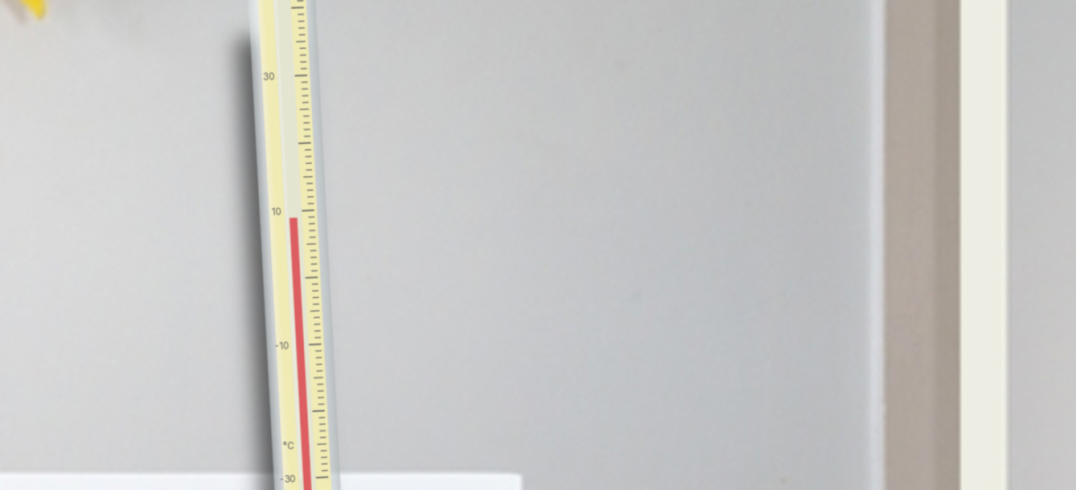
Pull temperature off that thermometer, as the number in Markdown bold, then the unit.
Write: **9** °C
